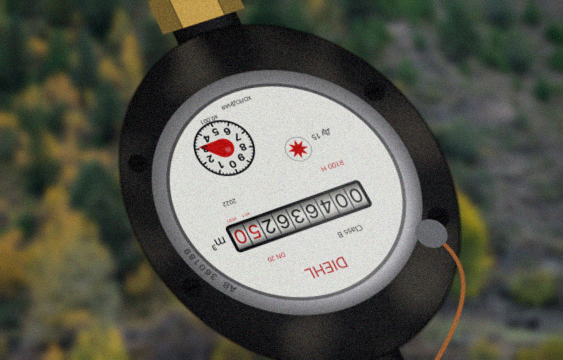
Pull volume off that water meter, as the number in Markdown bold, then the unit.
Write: **46362.503** m³
